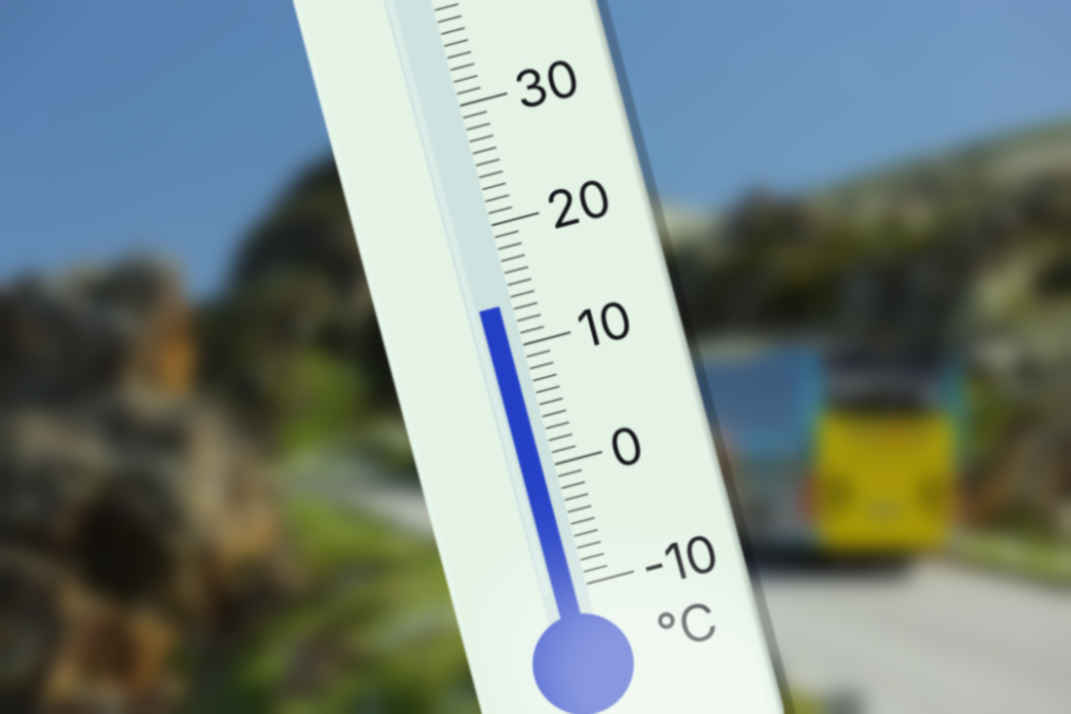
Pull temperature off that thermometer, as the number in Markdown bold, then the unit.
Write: **13.5** °C
